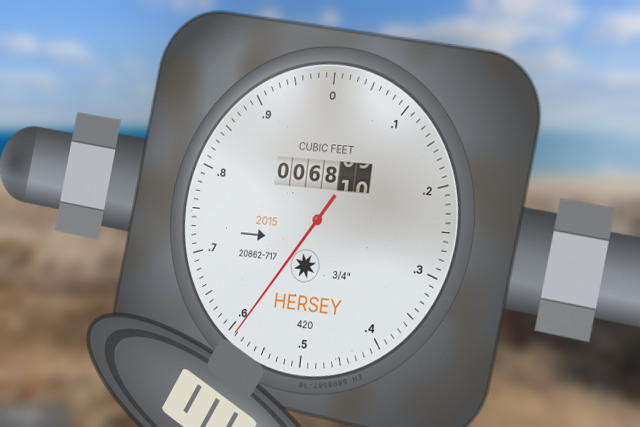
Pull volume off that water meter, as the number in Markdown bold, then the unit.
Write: **6809.59** ft³
